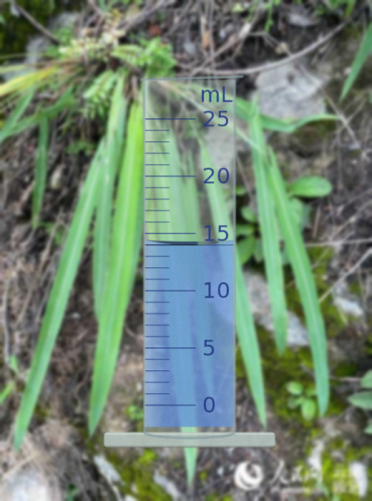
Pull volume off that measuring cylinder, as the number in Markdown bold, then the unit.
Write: **14** mL
